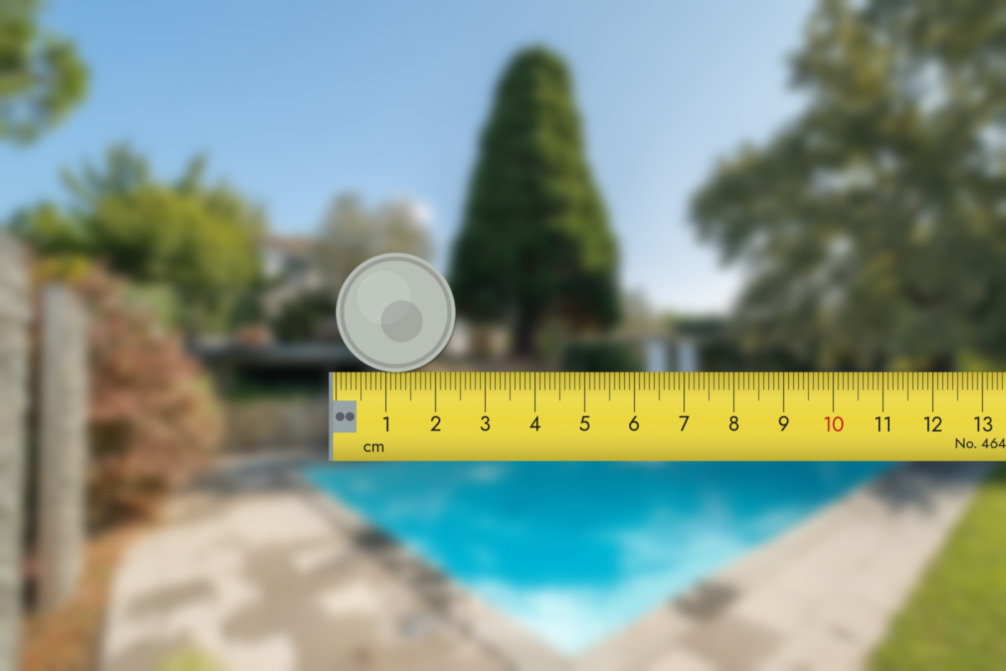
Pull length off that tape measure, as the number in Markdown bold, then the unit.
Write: **2.4** cm
